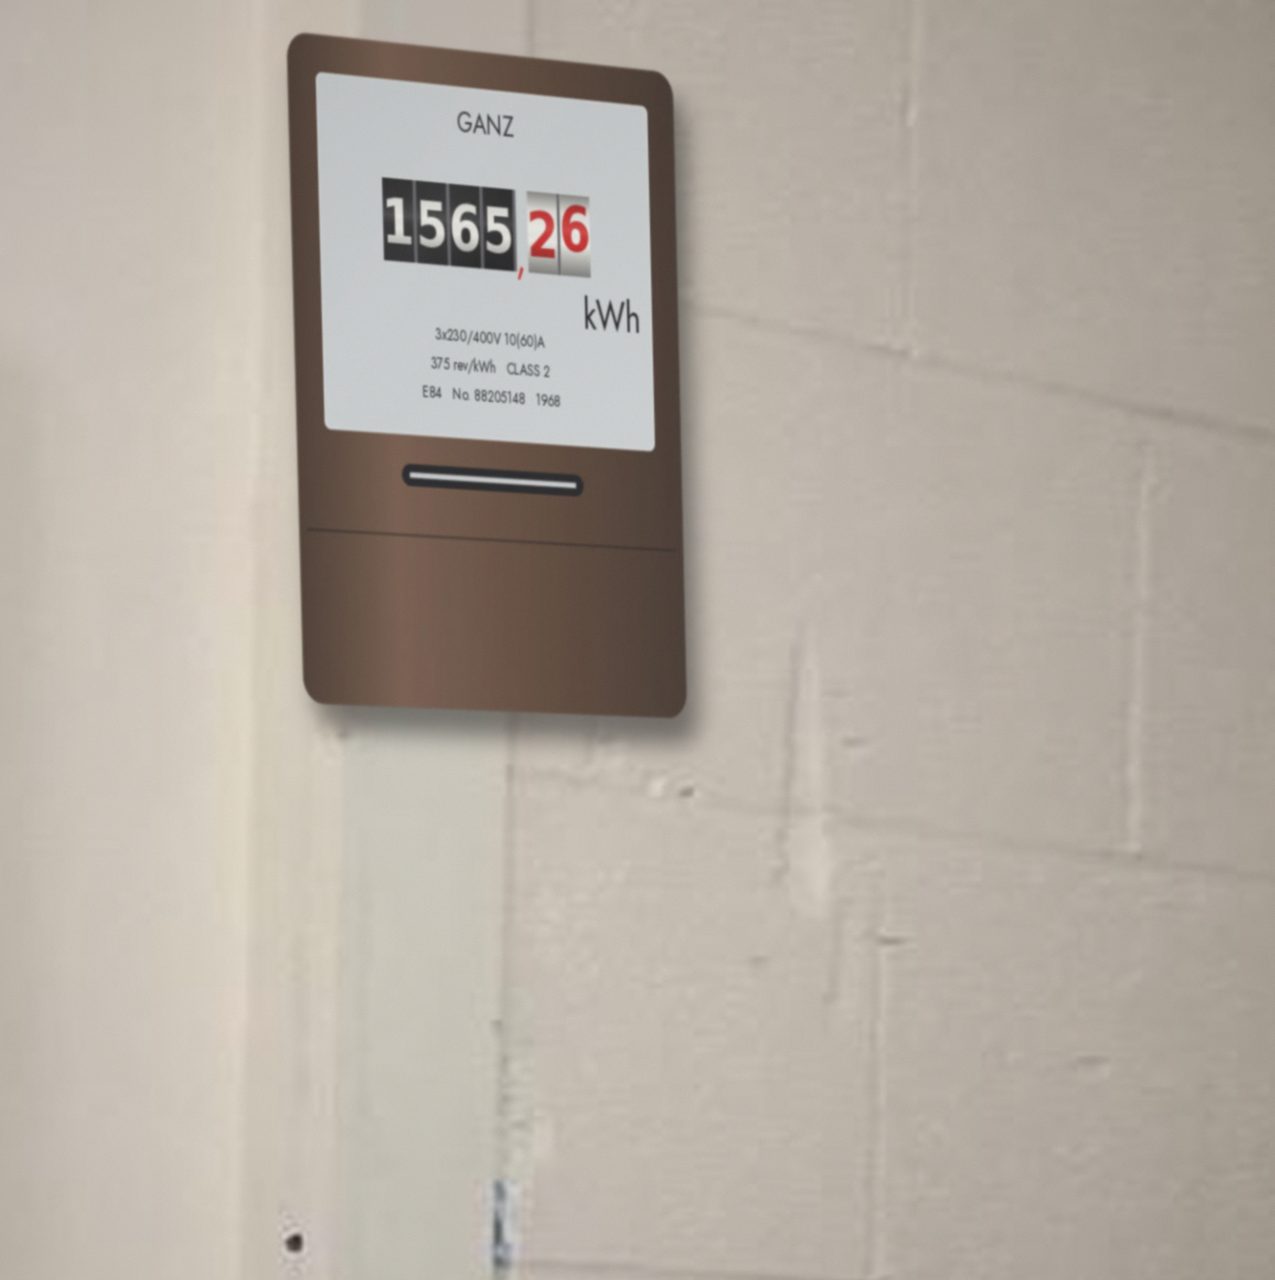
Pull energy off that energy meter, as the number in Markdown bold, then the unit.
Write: **1565.26** kWh
